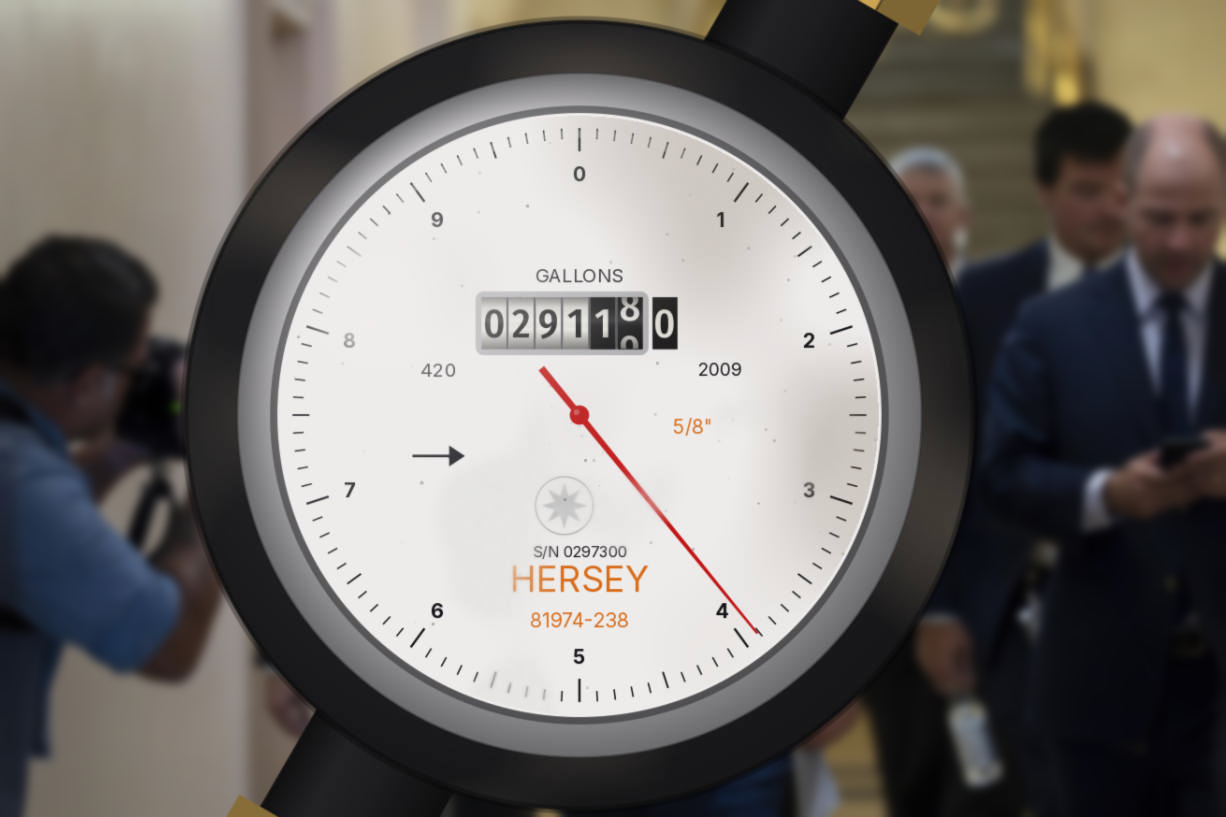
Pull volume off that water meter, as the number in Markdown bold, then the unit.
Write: **291183.9** gal
